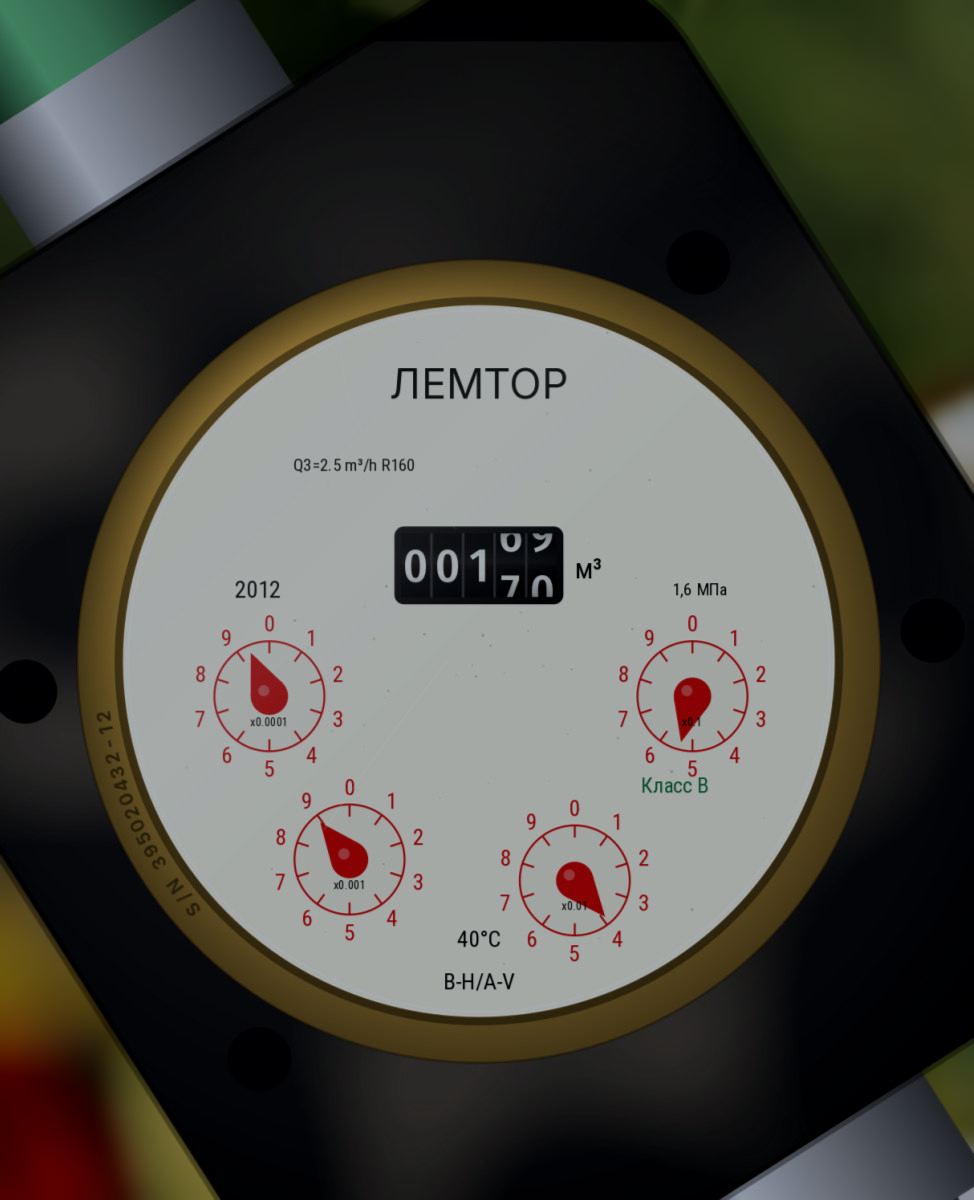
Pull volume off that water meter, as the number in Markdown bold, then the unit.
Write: **169.5389** m³
